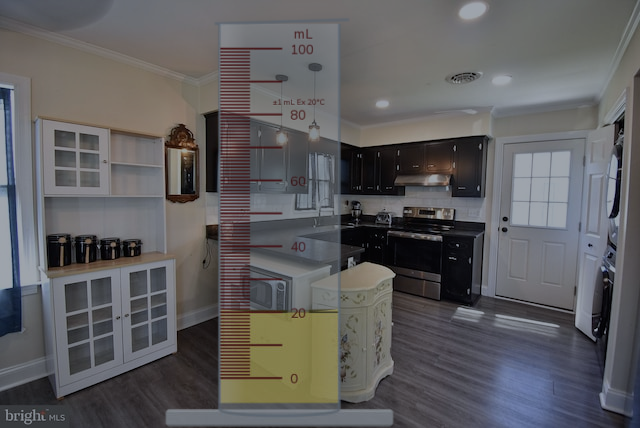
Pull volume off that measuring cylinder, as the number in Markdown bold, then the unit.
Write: **20** mL
